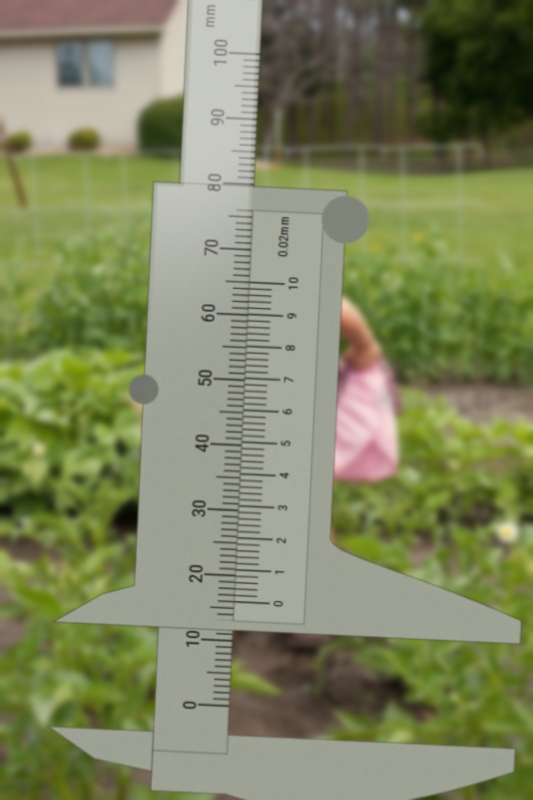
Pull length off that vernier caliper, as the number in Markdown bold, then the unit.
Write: **16.0** mm
